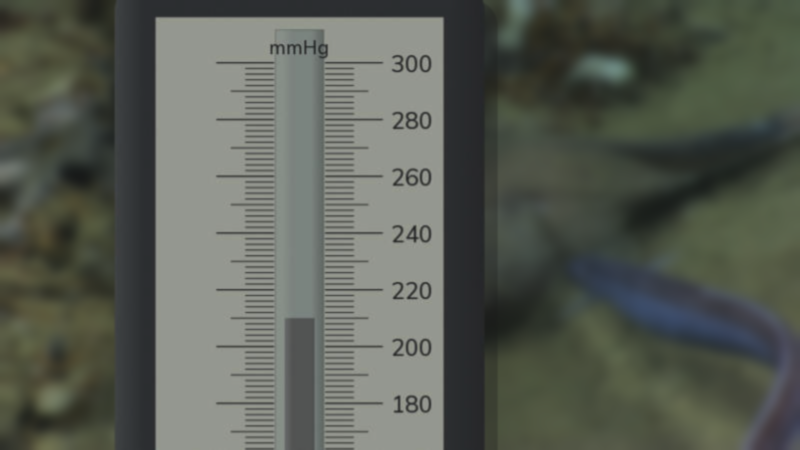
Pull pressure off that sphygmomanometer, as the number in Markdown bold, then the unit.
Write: **210** mmHg
